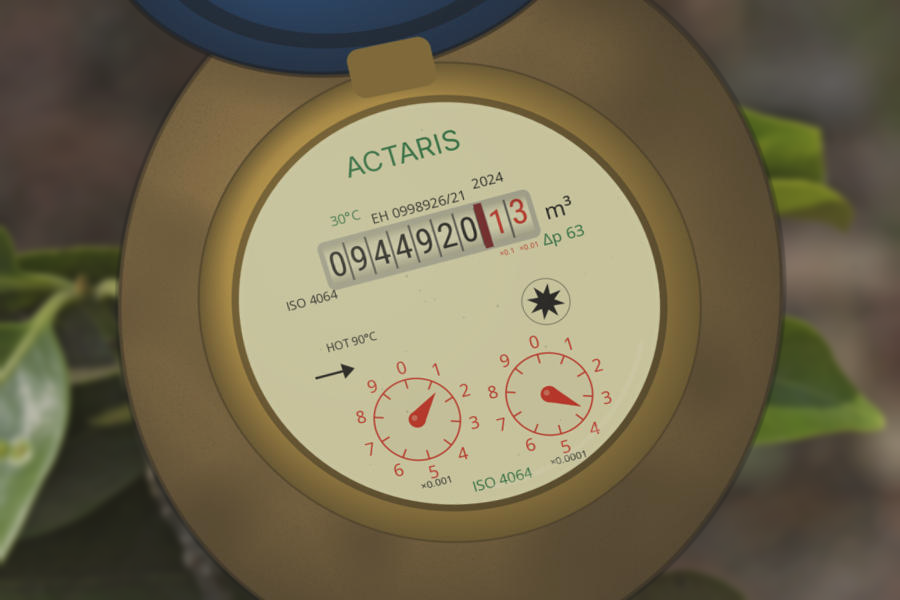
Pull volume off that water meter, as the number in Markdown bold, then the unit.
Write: **944920.1313** m³
